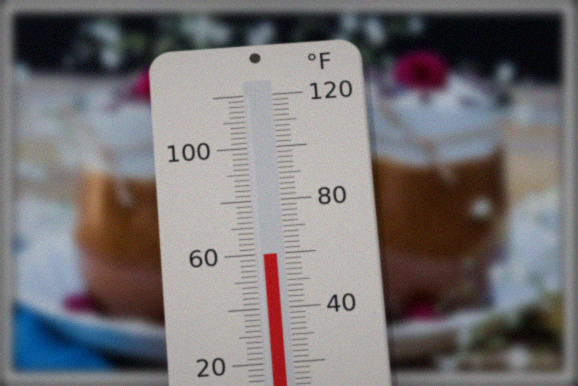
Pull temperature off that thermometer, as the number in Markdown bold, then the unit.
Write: **60** °F
